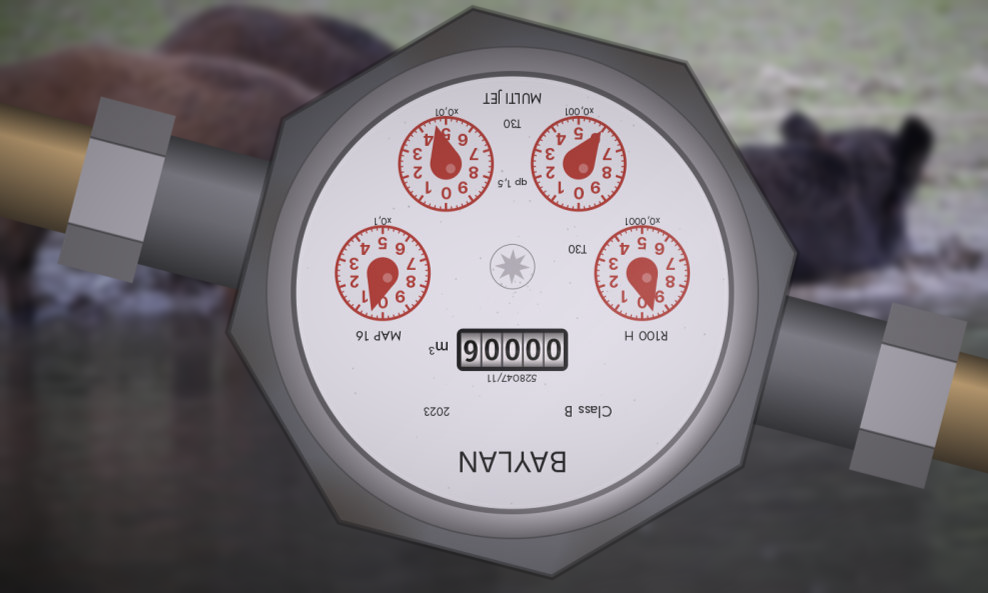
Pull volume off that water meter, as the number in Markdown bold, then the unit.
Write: **6.0459** m³
